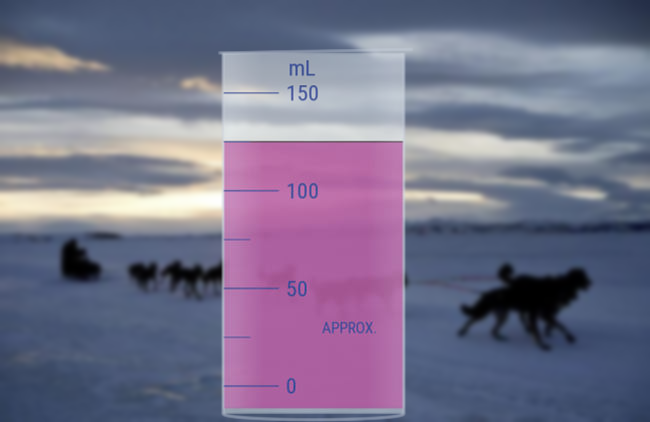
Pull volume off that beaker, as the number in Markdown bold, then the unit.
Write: **125** mL
